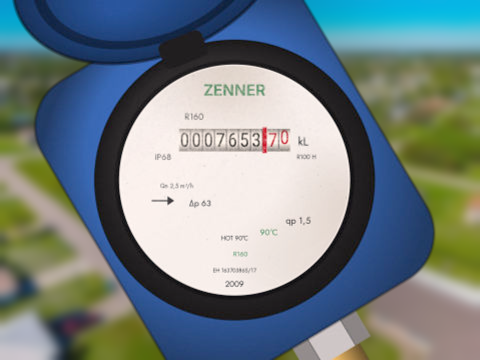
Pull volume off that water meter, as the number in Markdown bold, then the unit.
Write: **7653.70** kL
